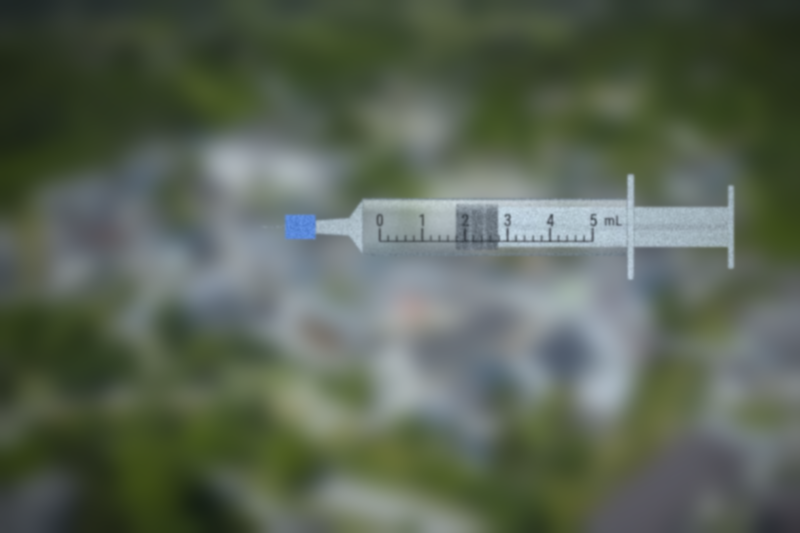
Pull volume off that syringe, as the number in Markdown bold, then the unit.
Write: **1.8** mL
